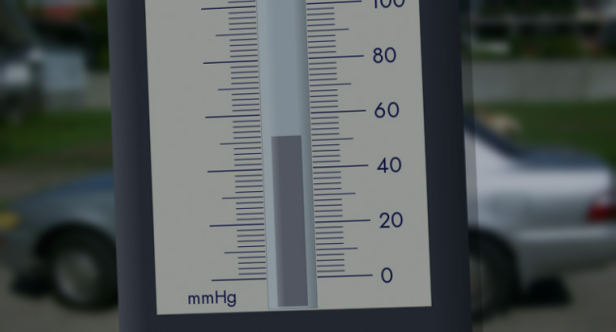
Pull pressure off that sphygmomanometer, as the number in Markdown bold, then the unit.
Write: **52** mmHg
